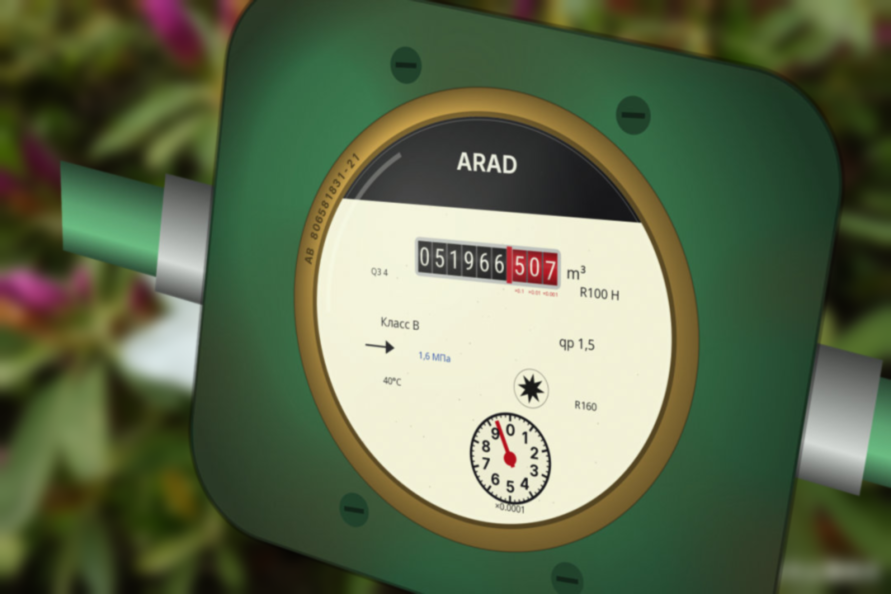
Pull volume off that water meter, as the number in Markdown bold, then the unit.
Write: **51966.5069** m³
